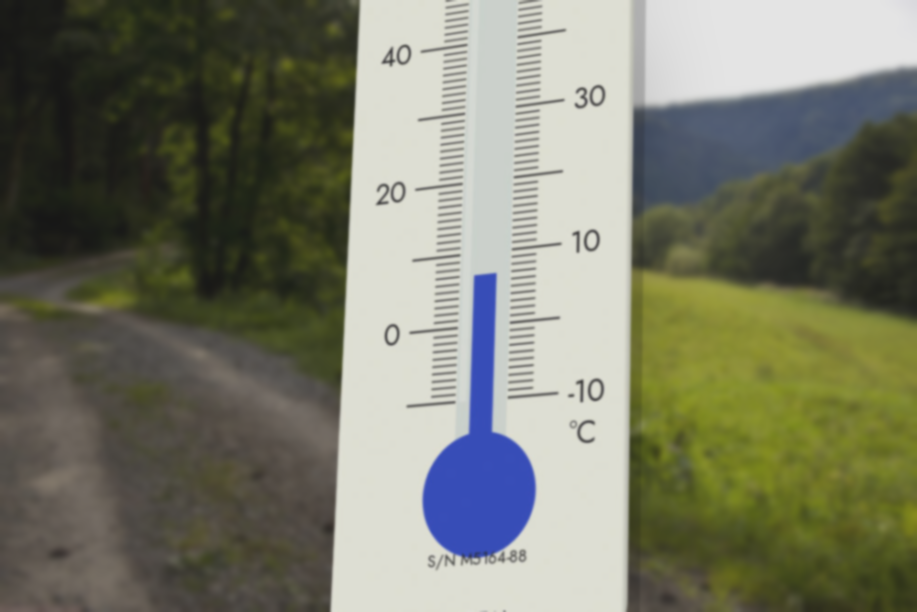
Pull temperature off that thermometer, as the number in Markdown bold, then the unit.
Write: **7** °C
